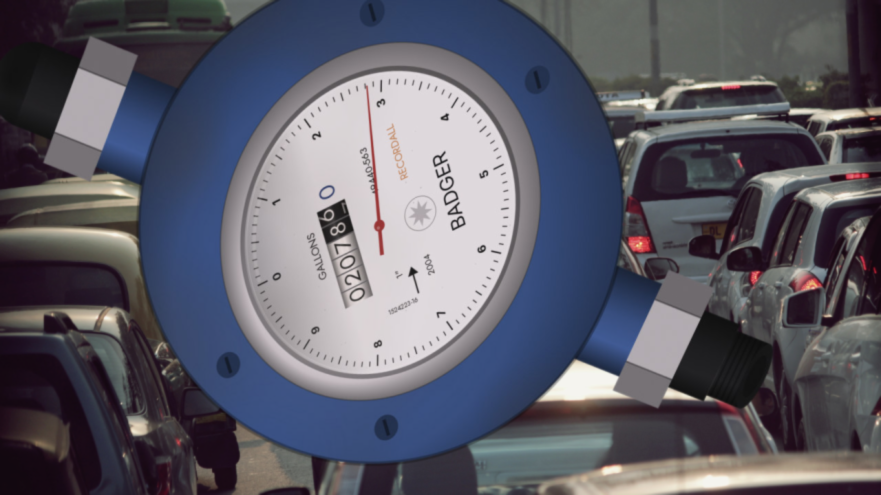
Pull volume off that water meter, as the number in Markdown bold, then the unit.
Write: **207862.8** gal
